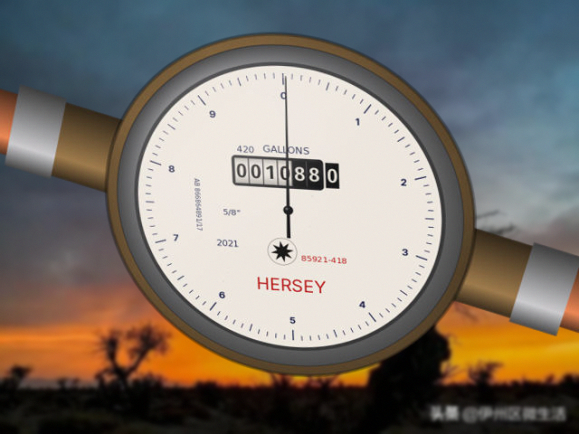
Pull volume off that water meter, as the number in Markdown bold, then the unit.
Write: **10880.0** gal
